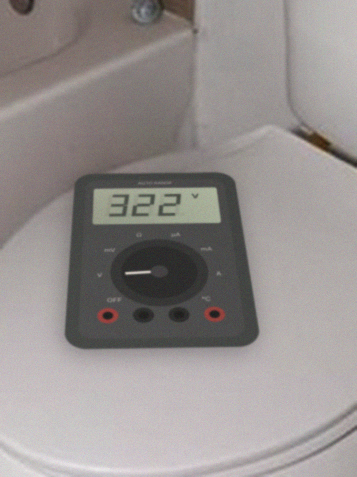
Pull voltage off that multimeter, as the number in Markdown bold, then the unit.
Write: **322** V
